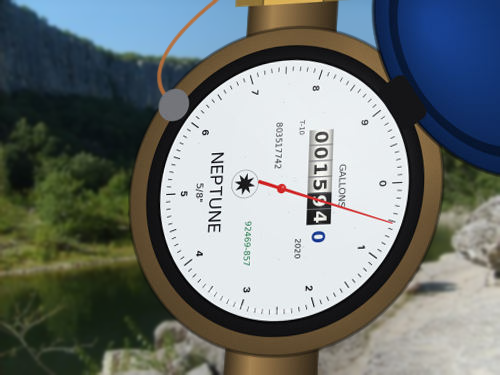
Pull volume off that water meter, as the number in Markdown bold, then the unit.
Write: **15940.5** gal
